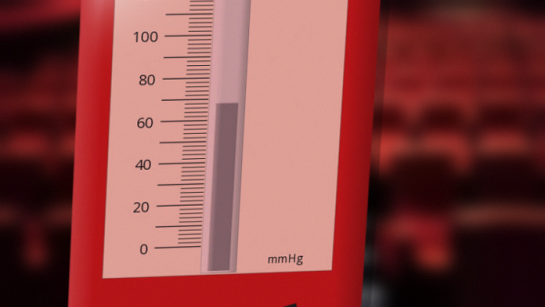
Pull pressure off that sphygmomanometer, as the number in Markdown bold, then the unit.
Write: **68** mmHg
